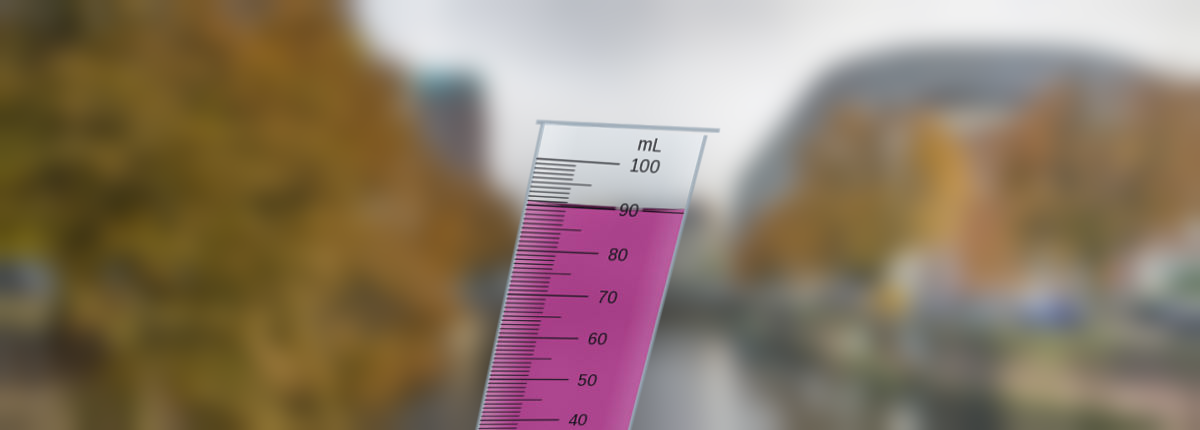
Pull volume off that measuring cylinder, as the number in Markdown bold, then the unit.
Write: **90** mL
